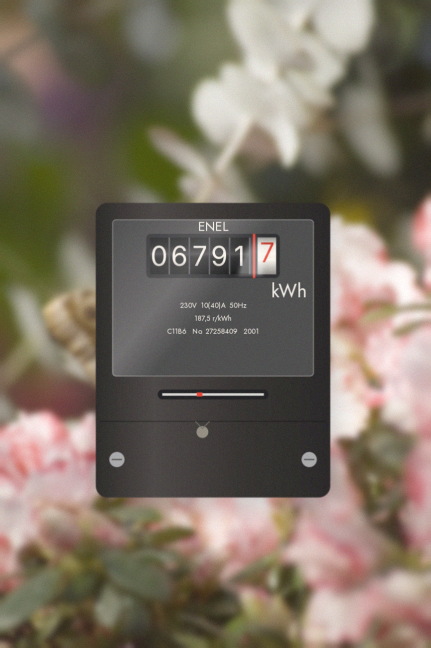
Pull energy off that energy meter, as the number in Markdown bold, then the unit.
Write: **6791.7** kWh
